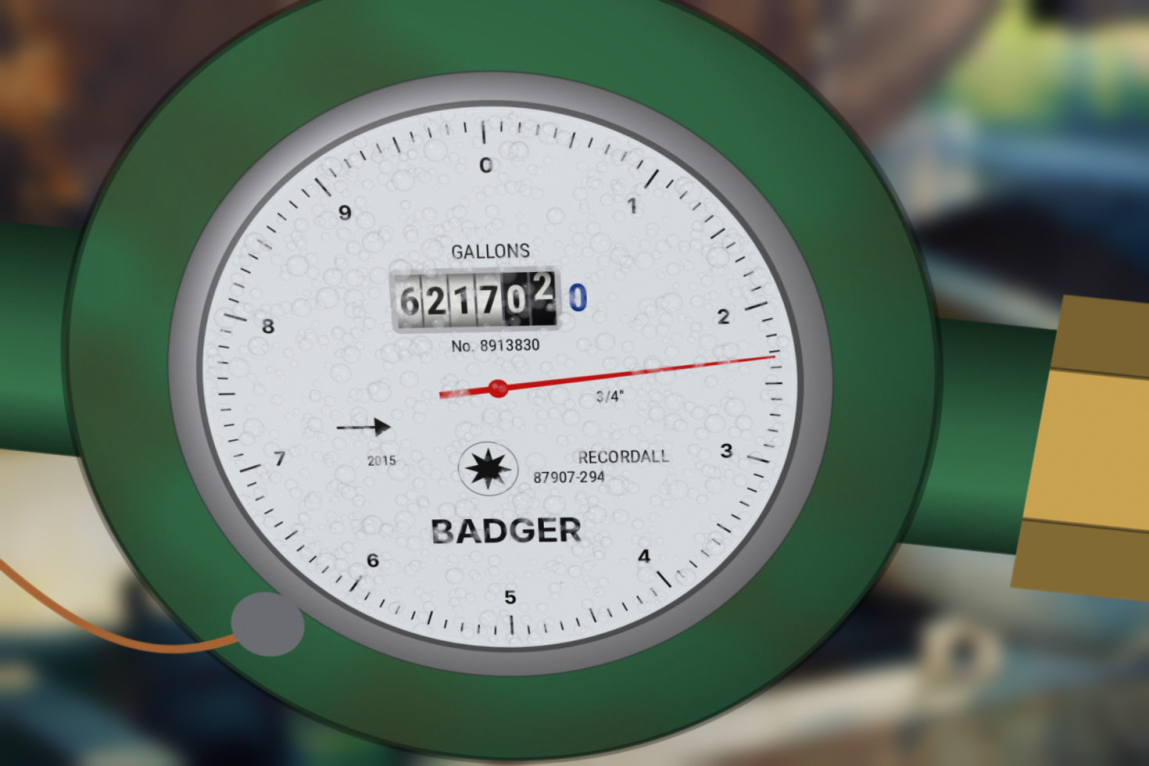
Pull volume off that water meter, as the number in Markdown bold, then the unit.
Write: **6217022.3** gal
